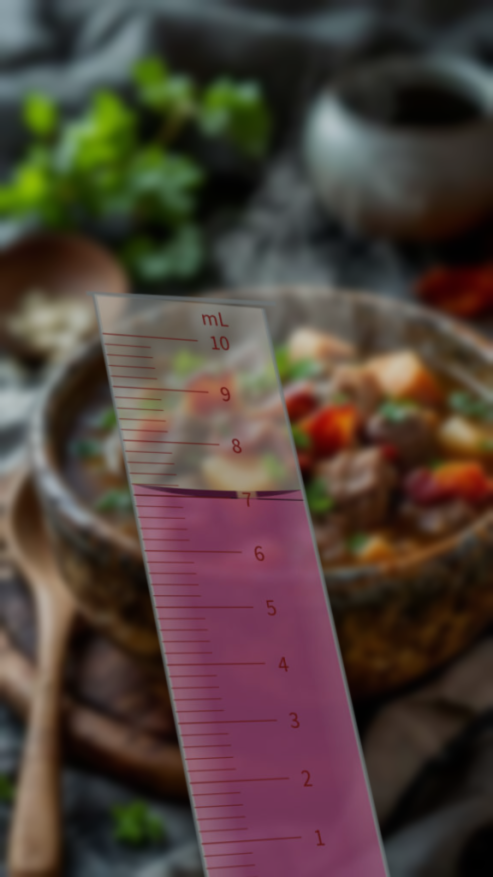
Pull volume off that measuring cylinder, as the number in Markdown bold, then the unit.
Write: **7** mL
